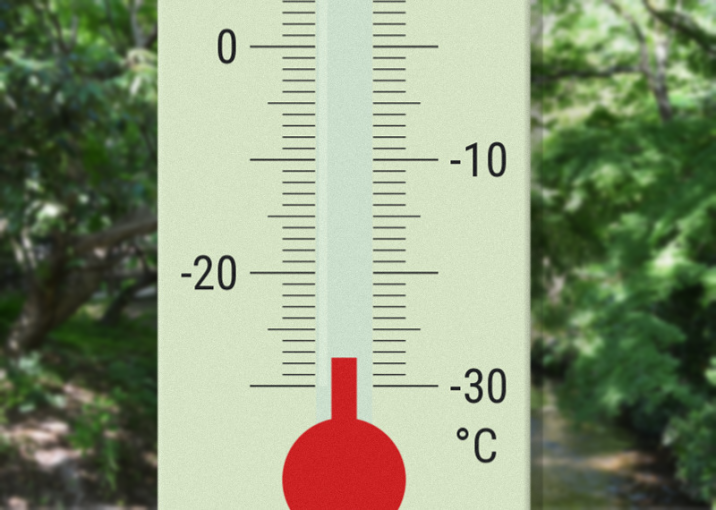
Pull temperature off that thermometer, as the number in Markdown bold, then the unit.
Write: **-27.5** °C
